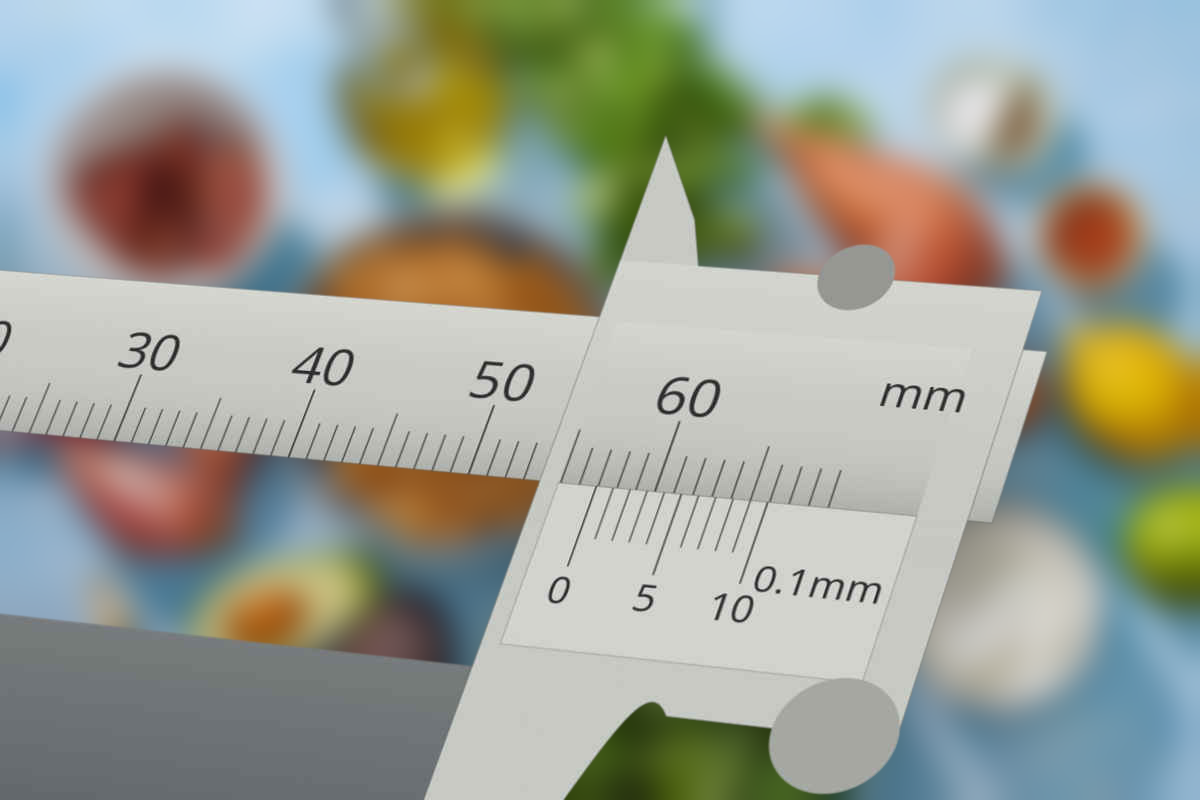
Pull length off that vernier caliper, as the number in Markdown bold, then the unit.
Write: **56.9** mm
